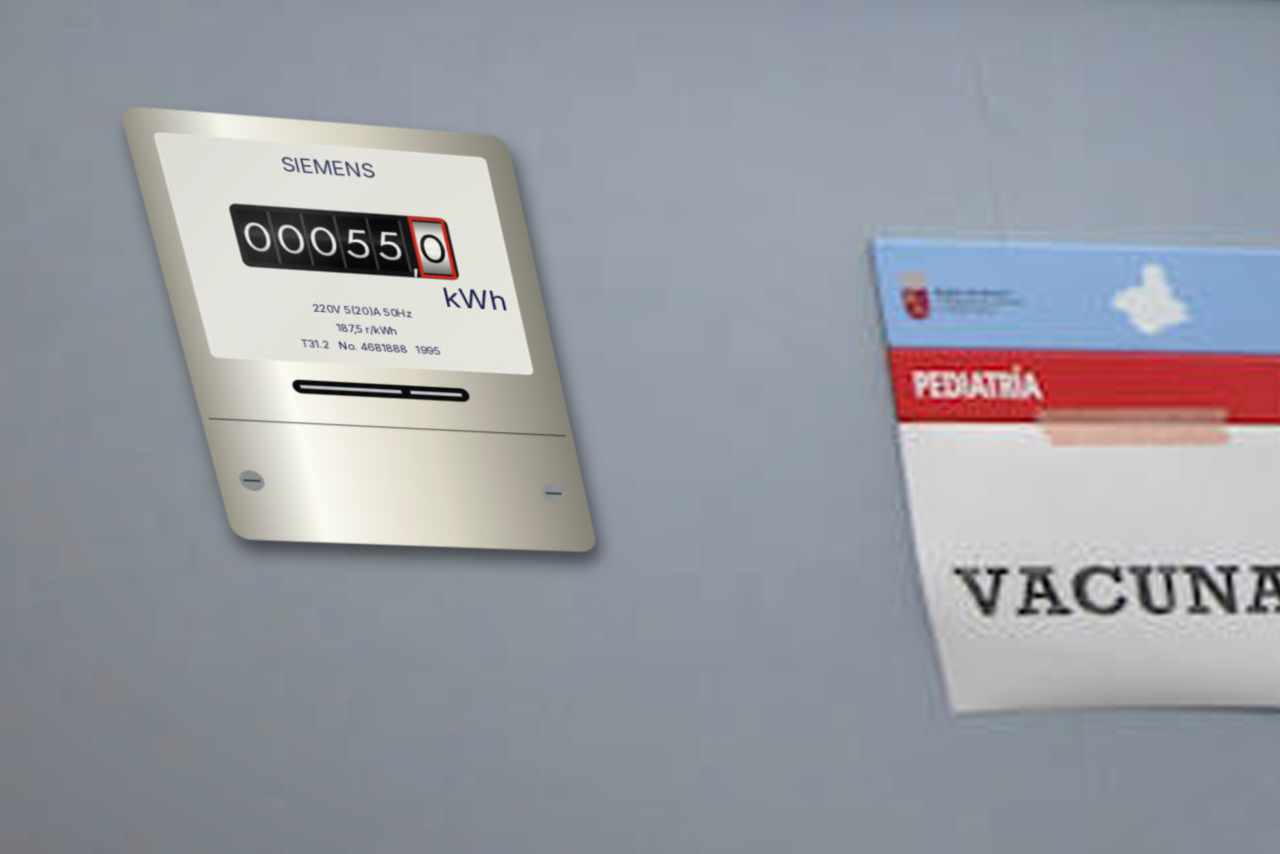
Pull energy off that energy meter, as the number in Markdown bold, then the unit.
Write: **55.0** kWh
